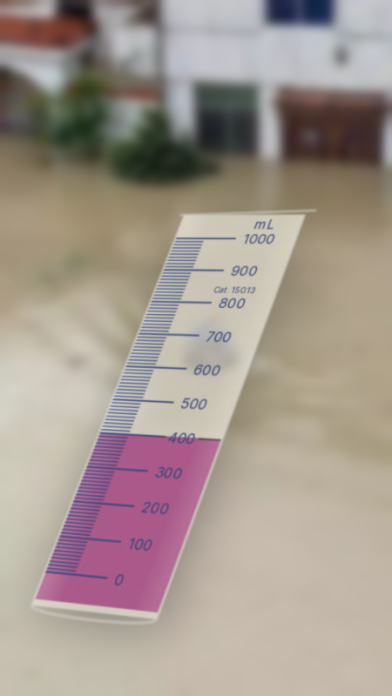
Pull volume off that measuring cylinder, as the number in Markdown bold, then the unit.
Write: **400** mL
